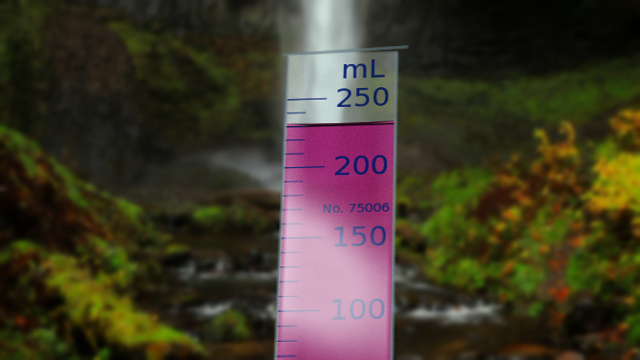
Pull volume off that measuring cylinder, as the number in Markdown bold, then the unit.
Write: **230** mL
